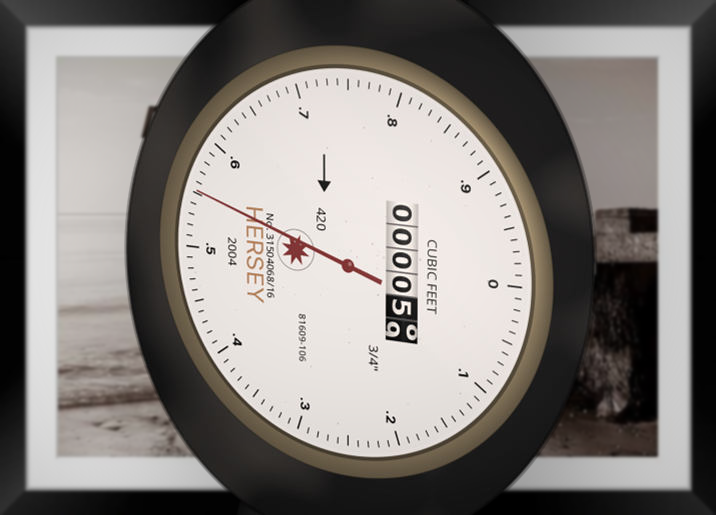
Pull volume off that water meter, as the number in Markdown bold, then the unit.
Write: **58.55** ft³
